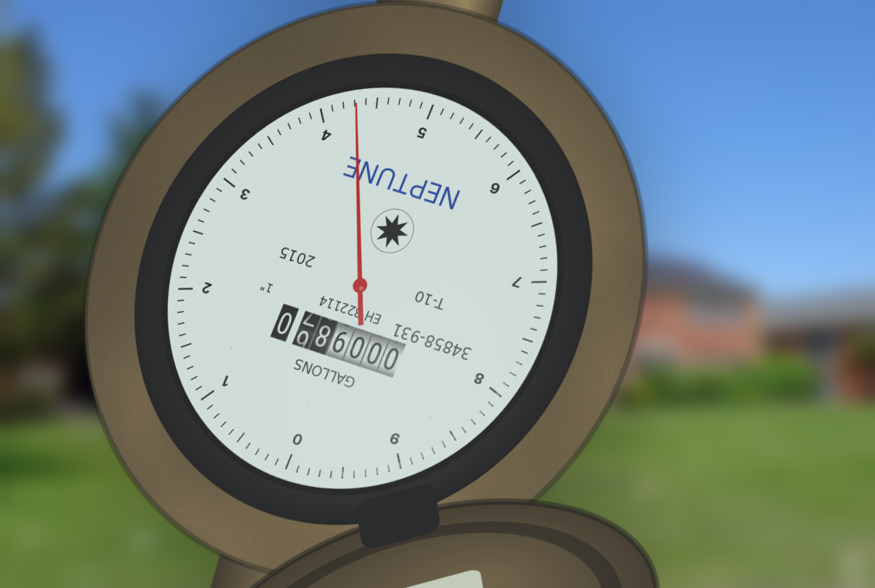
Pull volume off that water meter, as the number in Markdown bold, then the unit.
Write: **9864.3** gal
